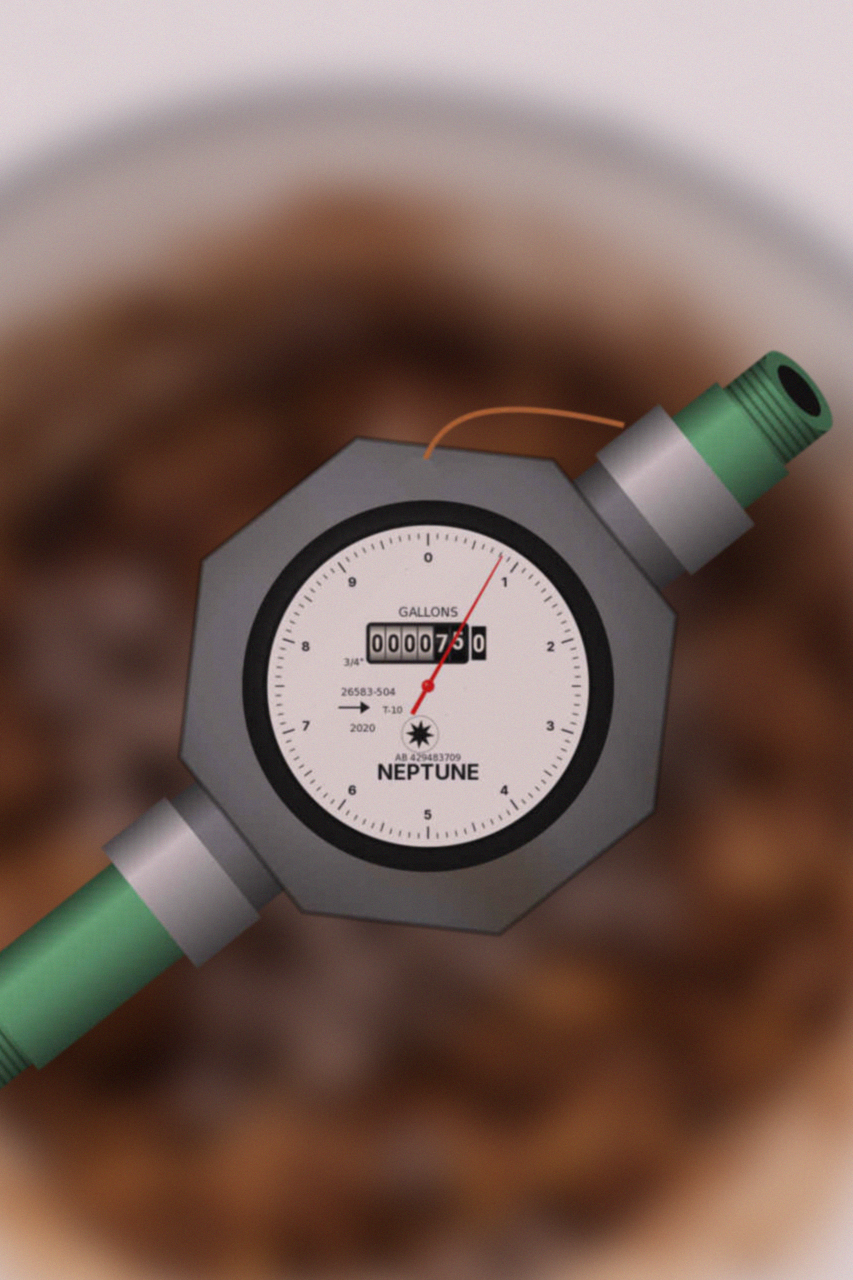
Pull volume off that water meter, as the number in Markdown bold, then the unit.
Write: **750.8** gal
